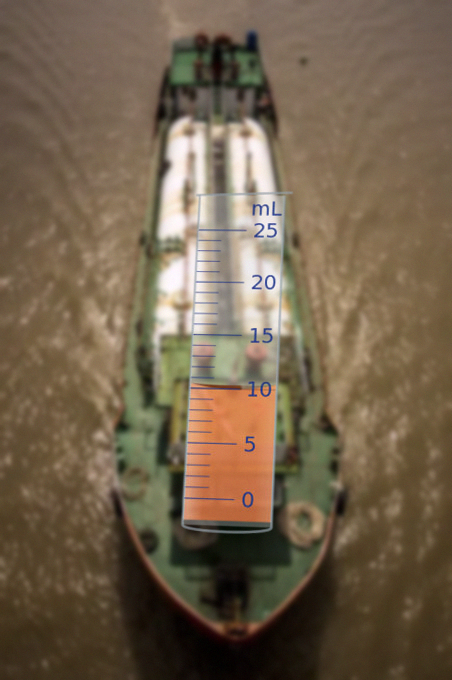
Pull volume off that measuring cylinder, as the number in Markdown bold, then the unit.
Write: **10** mL
